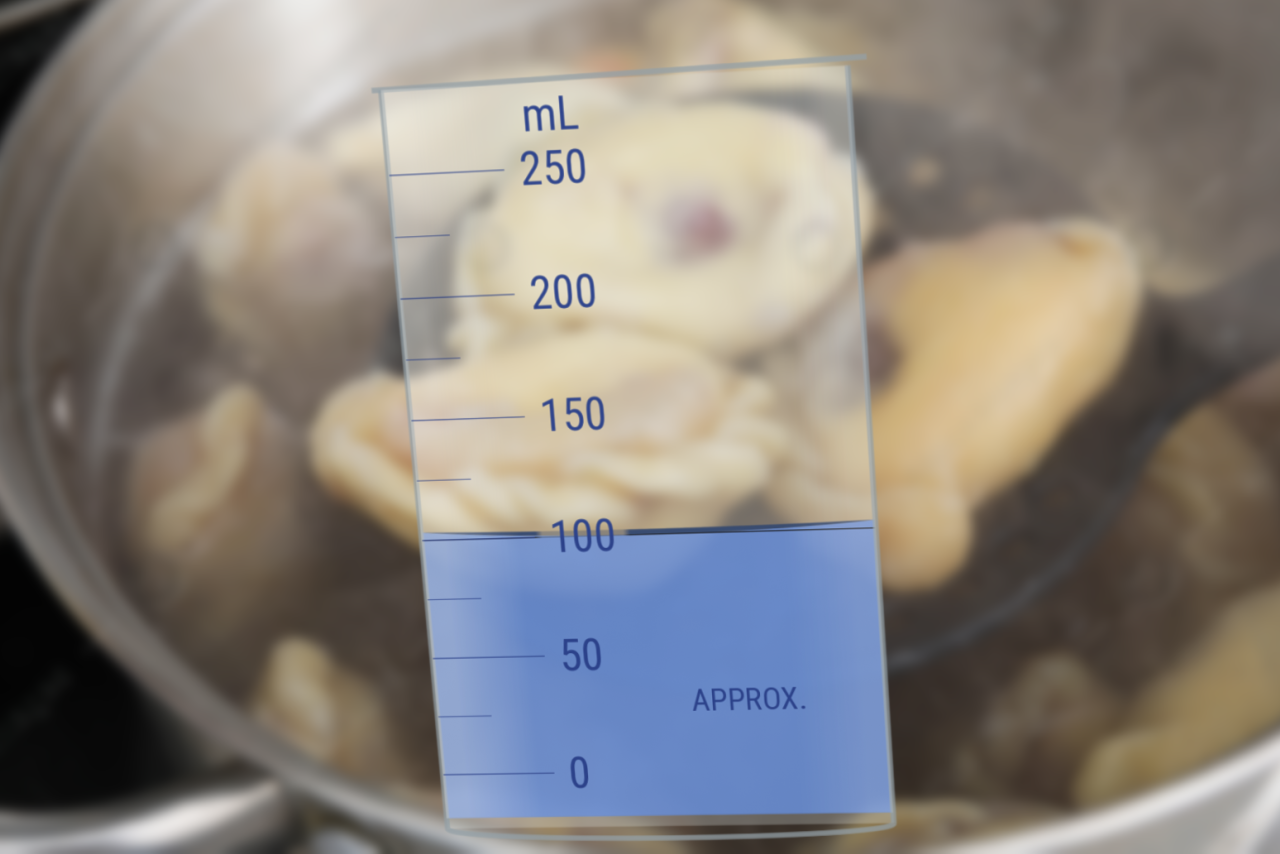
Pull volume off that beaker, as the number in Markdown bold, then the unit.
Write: **100** mL
